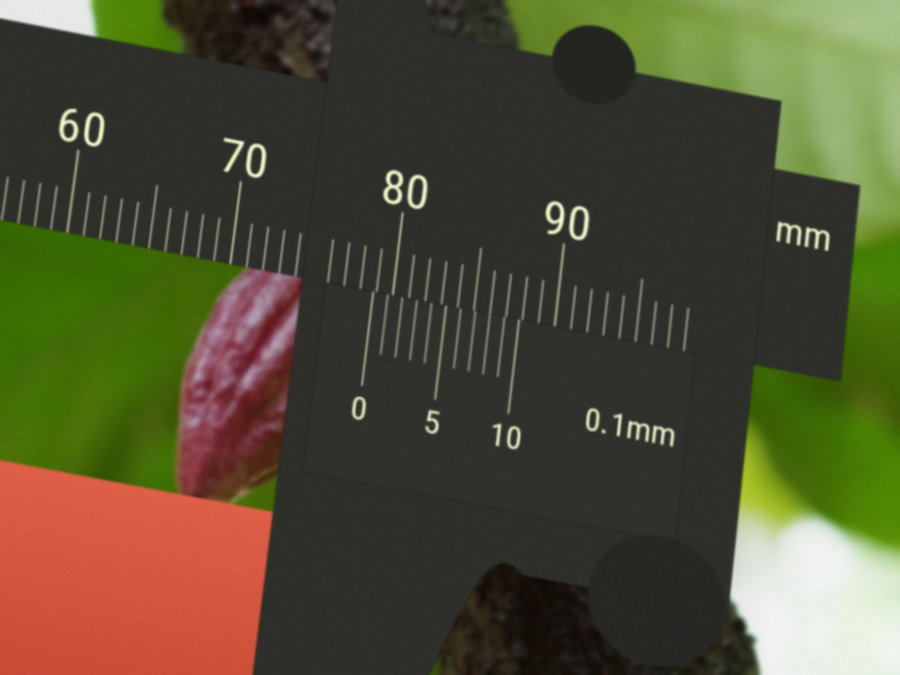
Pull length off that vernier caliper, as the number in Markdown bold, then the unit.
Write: **78.8** mm
